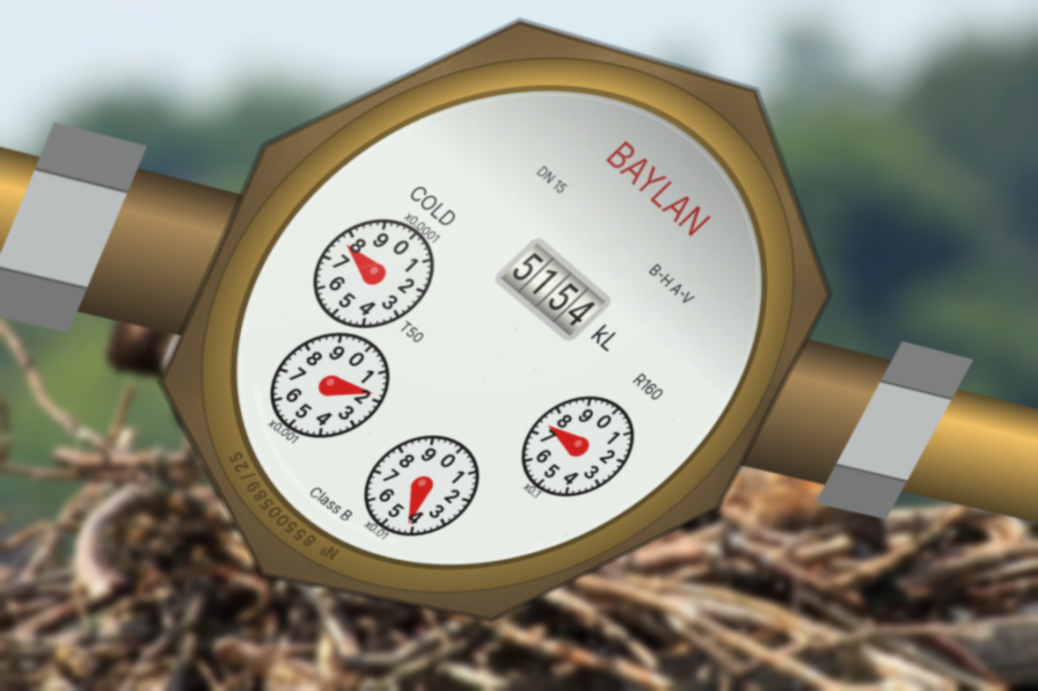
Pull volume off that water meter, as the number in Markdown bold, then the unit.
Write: **5154.7417** kL
